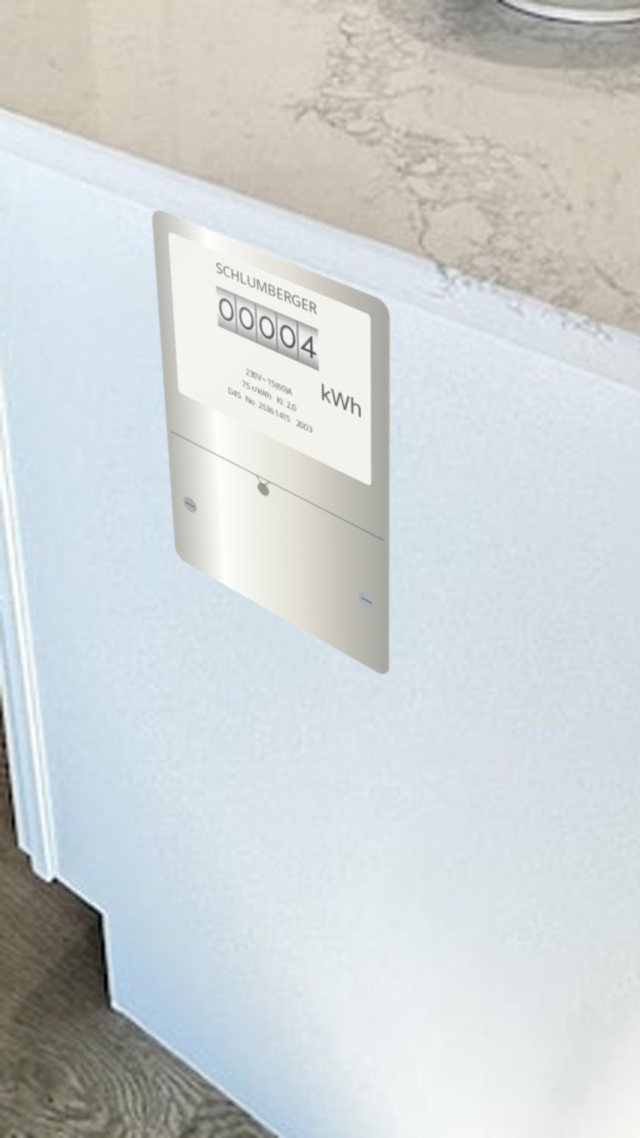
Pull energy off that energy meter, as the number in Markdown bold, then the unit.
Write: **4** kWh
